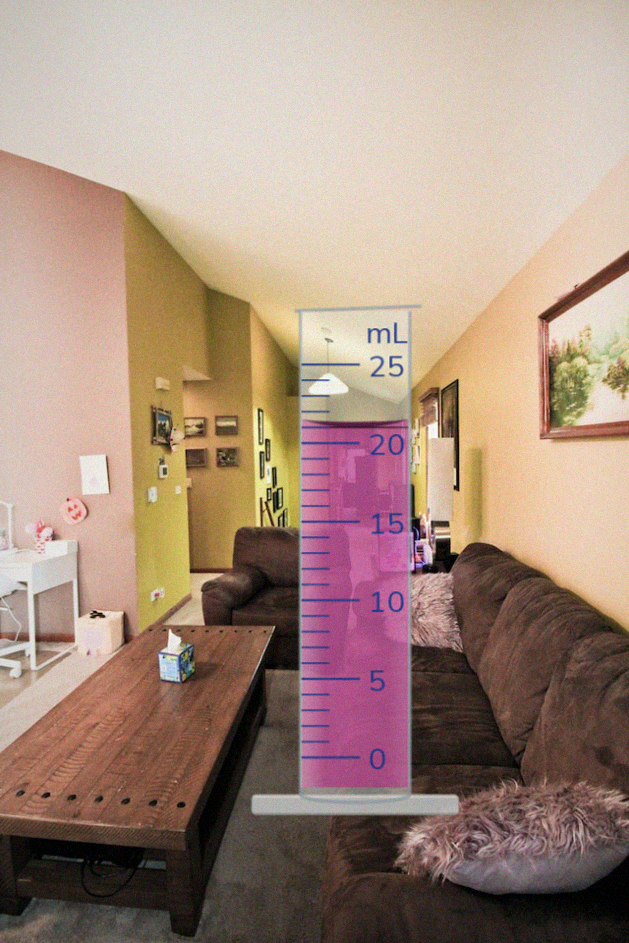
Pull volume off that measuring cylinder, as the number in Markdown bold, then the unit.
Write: **21** mL
